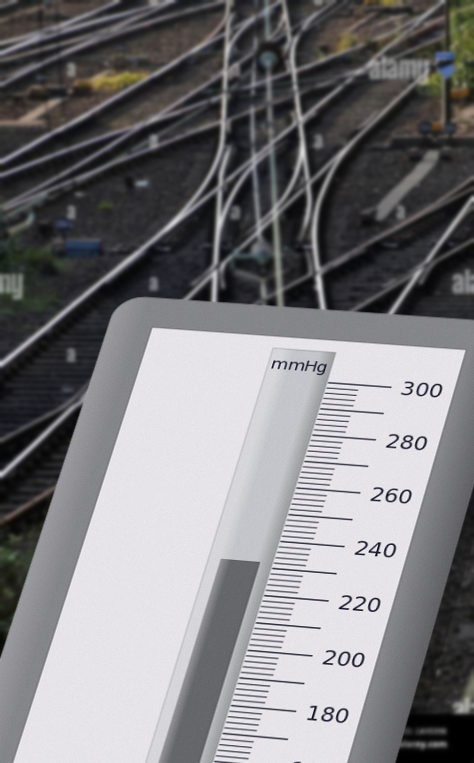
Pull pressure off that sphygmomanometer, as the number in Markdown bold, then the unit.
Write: **232** mmHg
